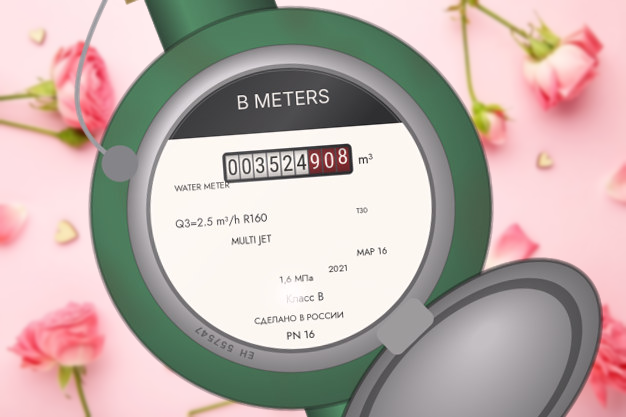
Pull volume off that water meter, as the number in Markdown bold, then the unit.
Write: **3524.908** m³
